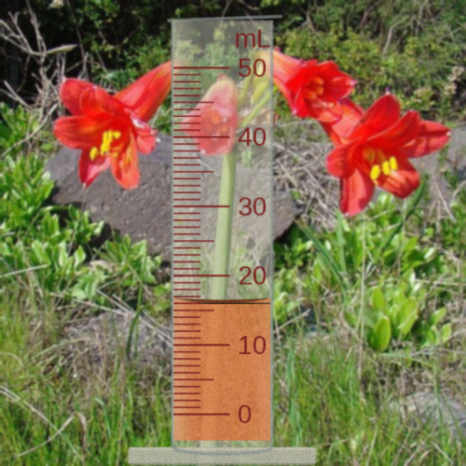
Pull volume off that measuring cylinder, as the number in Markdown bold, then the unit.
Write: **16** mL
